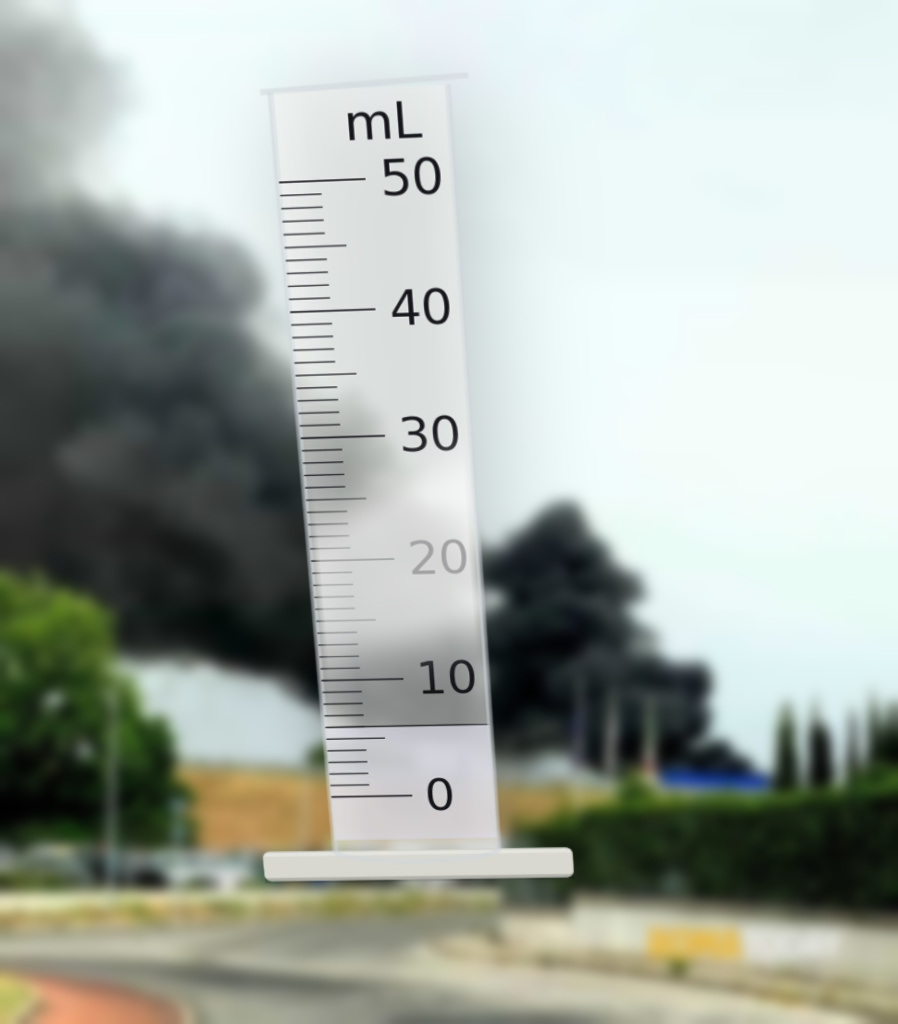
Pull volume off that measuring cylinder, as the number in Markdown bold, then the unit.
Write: **6** mL
